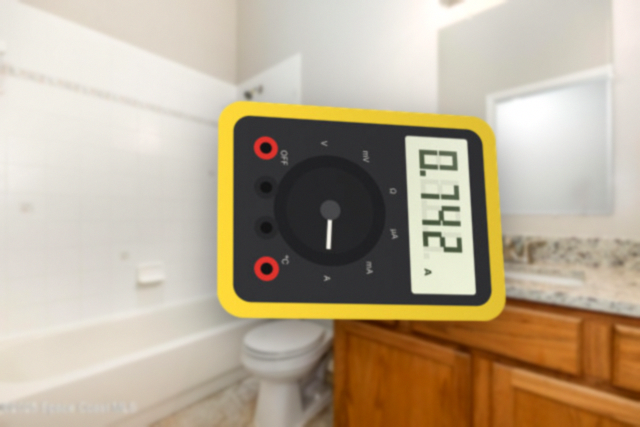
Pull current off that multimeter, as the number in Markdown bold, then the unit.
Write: **0.742** A
